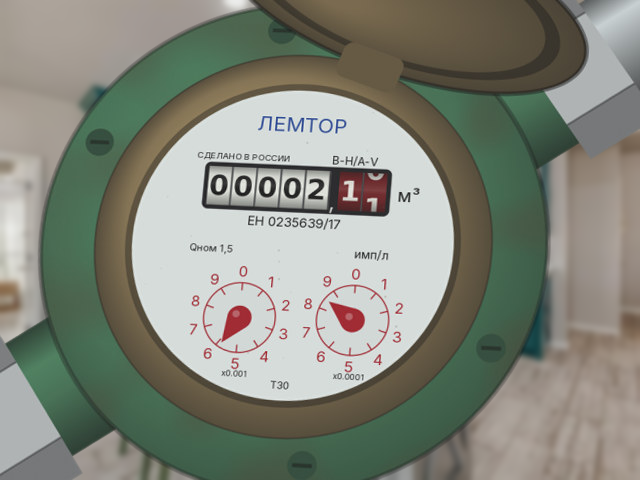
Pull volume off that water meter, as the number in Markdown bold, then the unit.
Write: **2.1058** m³
